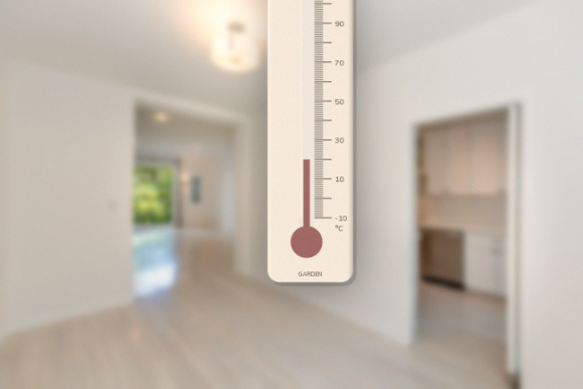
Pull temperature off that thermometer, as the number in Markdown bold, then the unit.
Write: **20** °C
